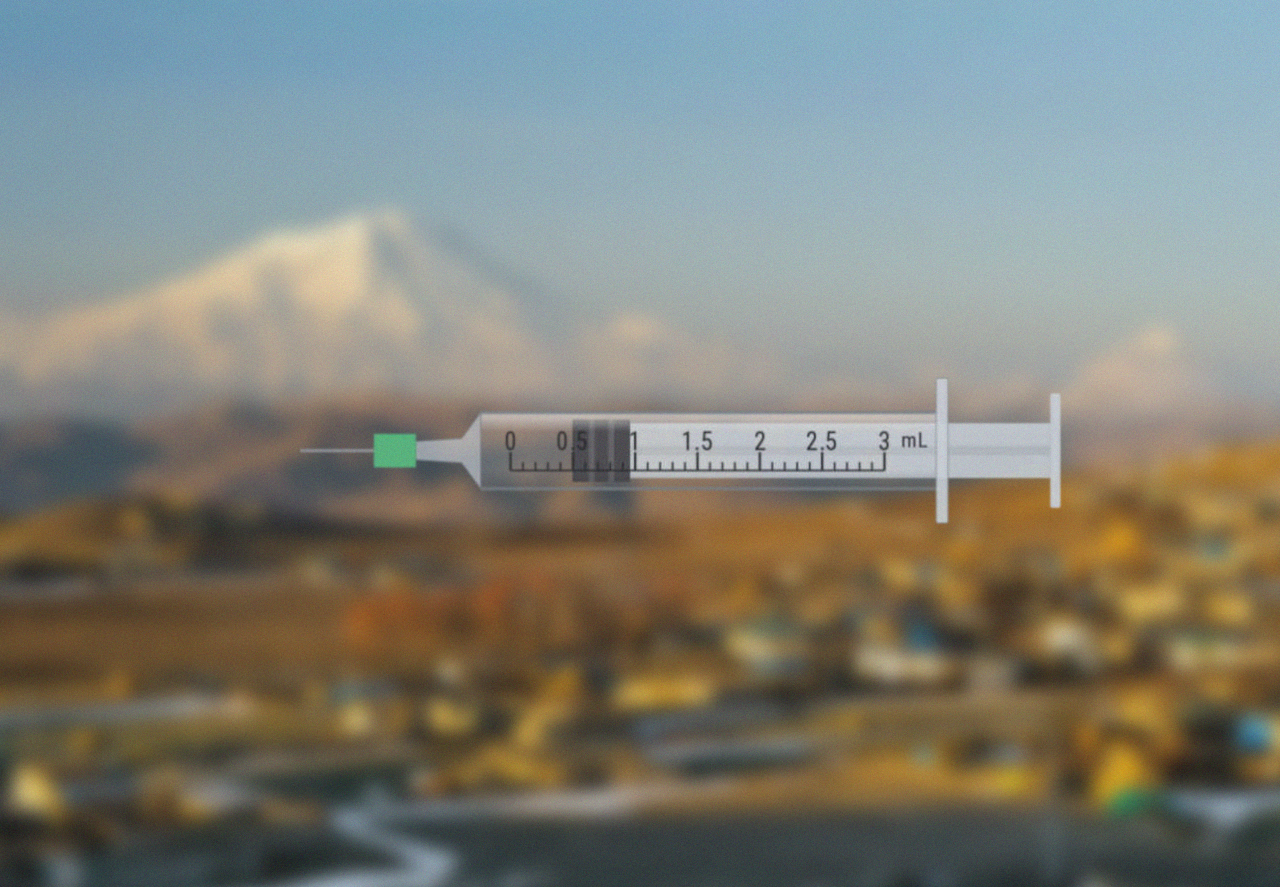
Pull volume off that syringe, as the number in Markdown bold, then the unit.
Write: **0.5** mL
